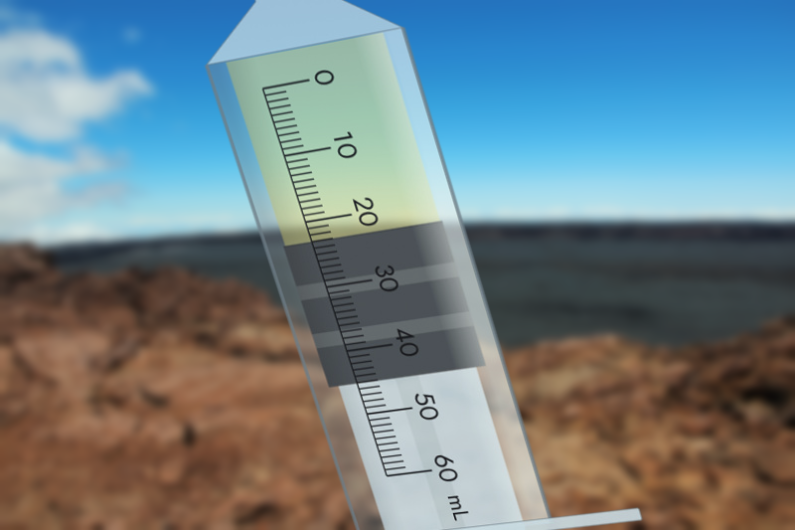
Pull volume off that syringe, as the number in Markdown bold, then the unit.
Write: **23** mL
